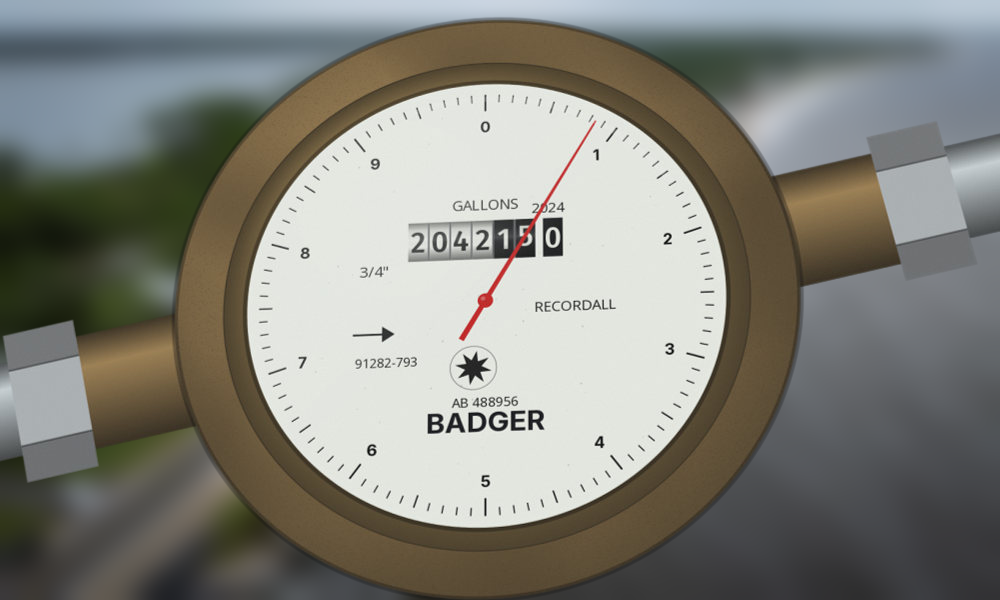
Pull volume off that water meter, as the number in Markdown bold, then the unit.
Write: **2042150.8** gal
